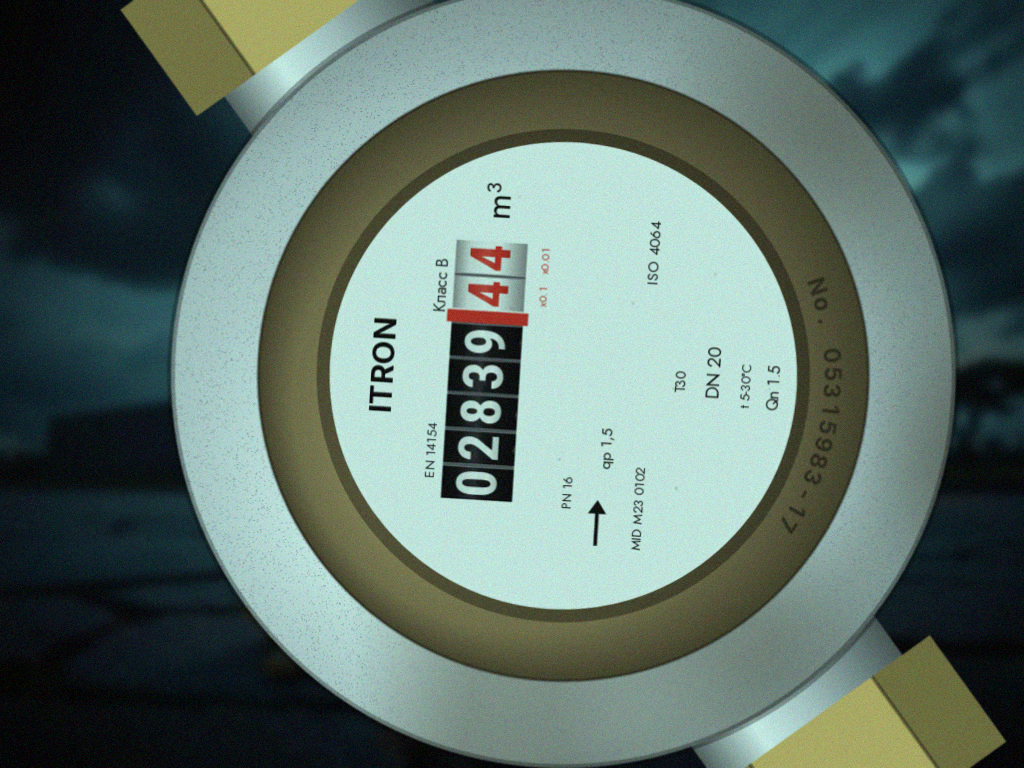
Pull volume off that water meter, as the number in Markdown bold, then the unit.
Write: **2839.44** m³
